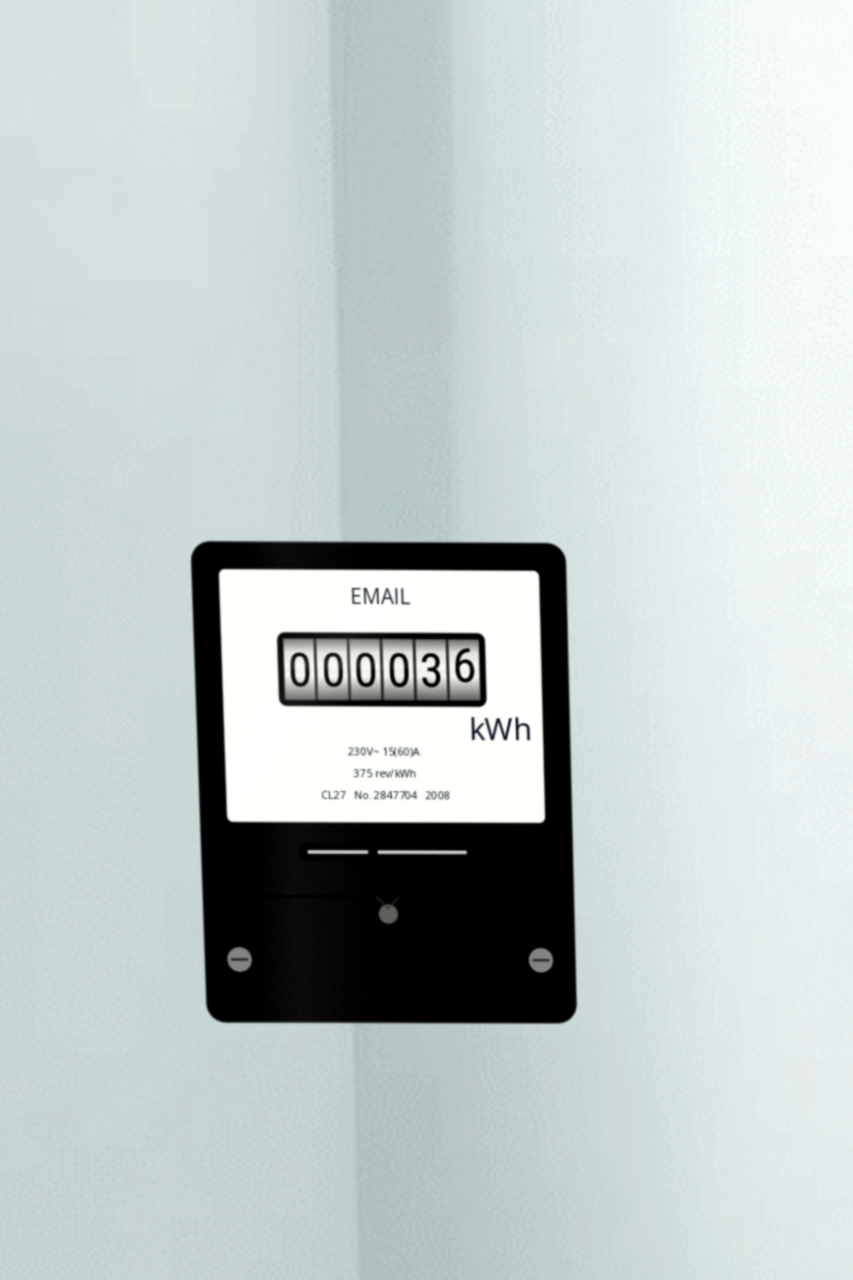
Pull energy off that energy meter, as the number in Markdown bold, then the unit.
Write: **36** kWh
